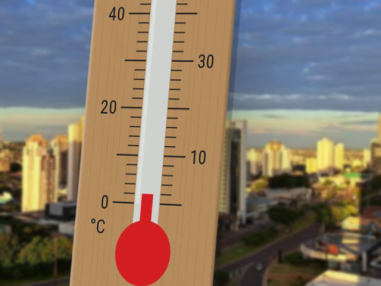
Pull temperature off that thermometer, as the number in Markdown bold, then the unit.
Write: **2** °C
